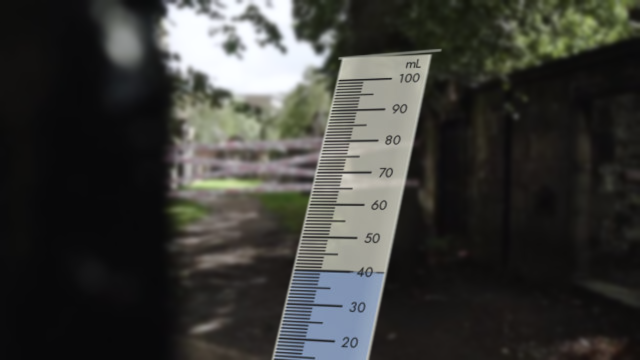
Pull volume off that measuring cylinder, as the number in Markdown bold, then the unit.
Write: **40** mL
